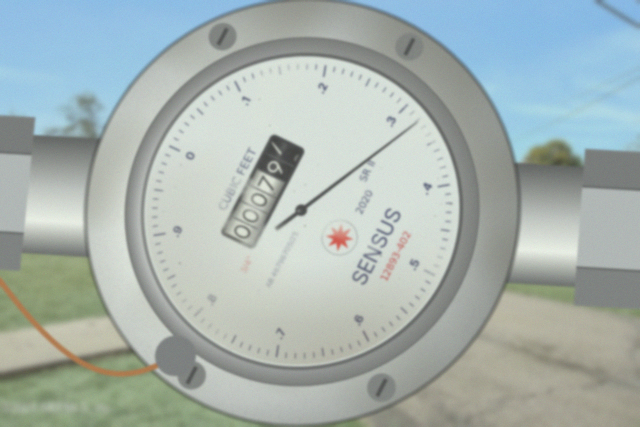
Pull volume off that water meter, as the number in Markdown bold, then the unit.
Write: **797.32** ft³
